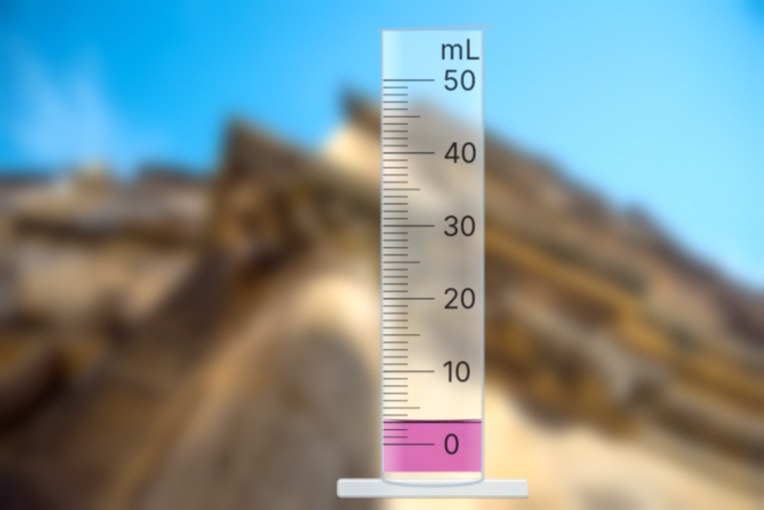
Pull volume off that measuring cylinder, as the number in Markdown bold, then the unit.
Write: **3** mL
